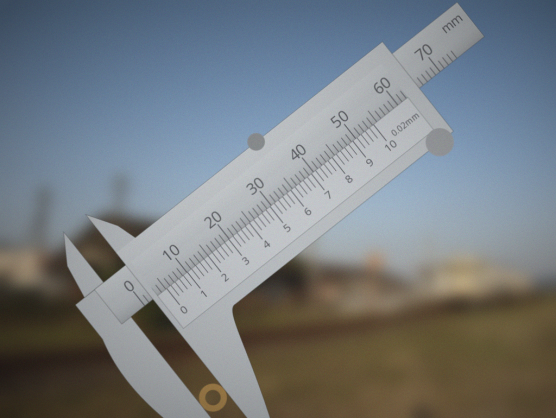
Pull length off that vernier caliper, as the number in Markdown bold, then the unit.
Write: **5.2** mm
